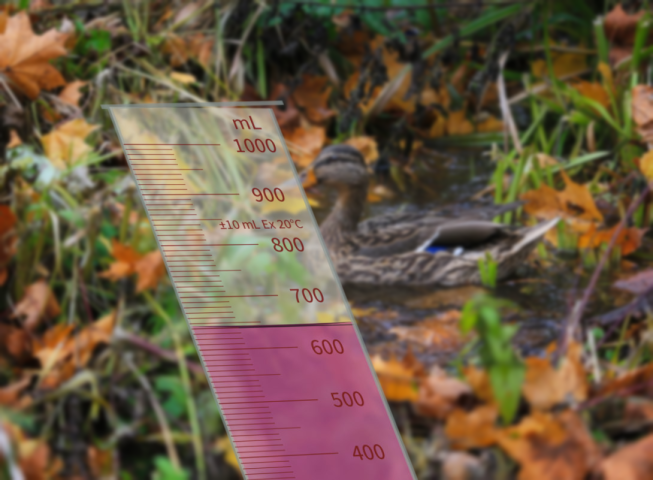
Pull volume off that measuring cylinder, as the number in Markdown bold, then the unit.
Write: **640** mL
